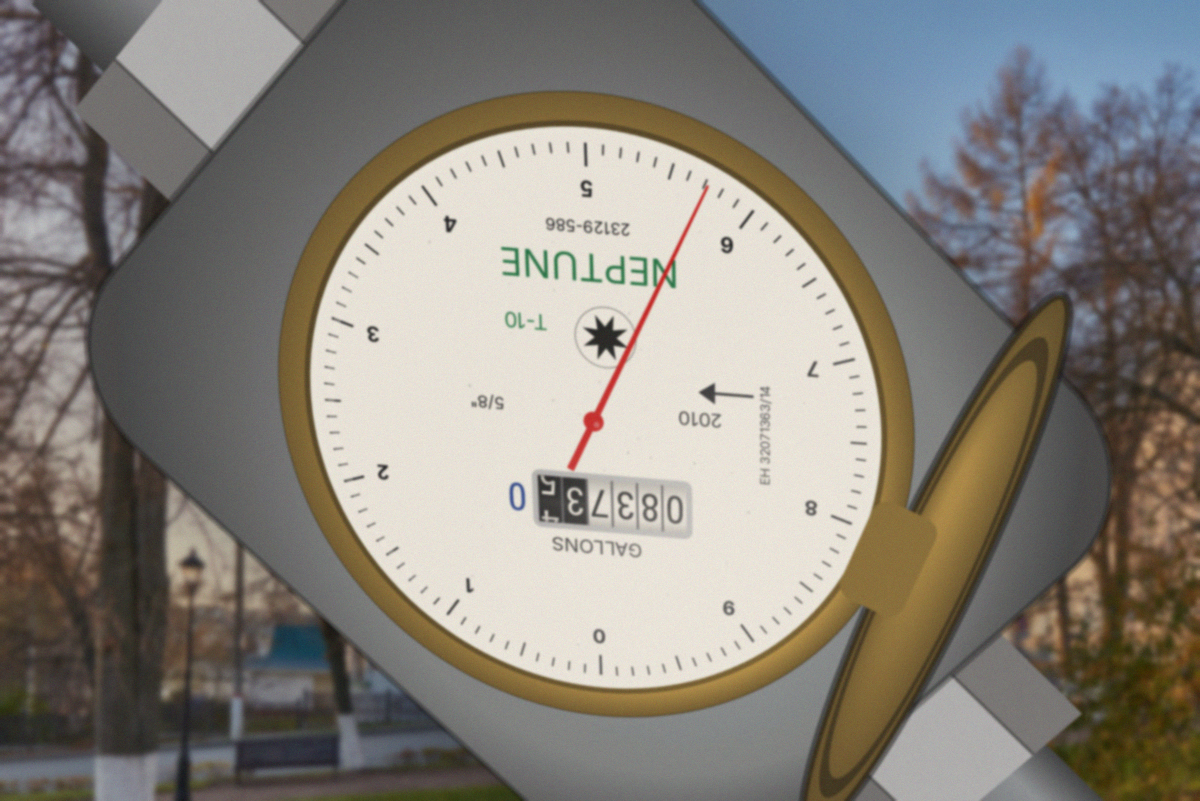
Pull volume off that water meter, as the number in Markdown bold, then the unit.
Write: **837345.7** gal
